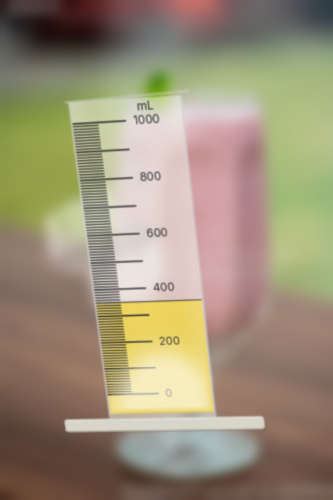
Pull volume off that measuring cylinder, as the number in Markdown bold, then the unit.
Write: **350** mL
